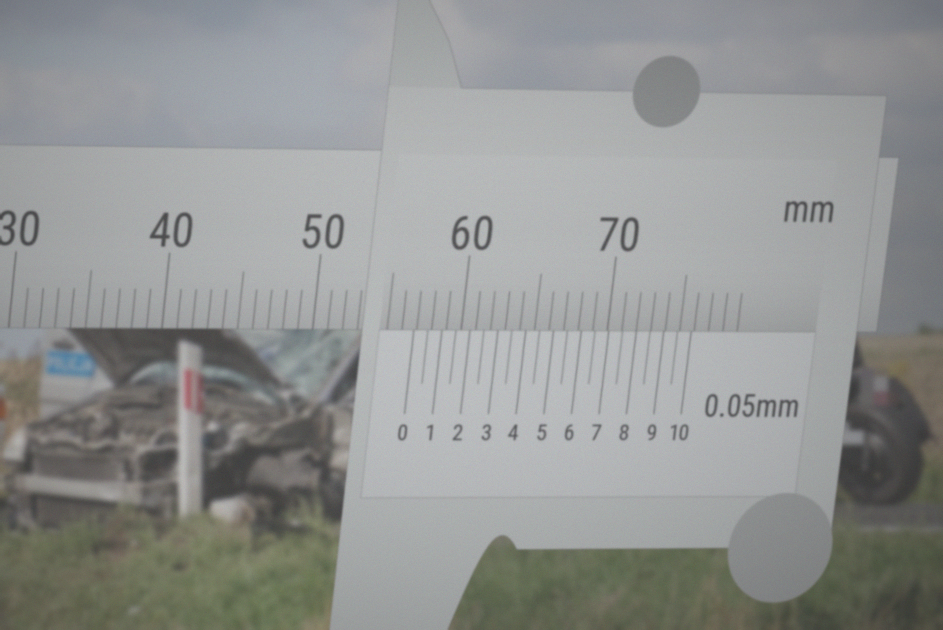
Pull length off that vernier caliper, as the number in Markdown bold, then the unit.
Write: **56.8** mm
